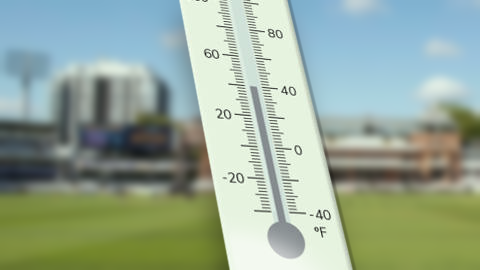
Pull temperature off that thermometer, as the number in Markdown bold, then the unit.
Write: **40** °F
